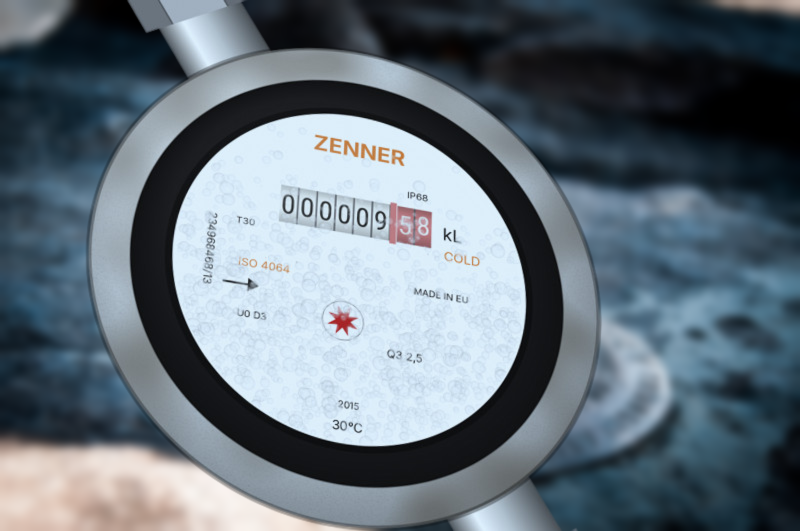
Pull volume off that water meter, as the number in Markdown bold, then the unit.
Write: **9.58** kL
